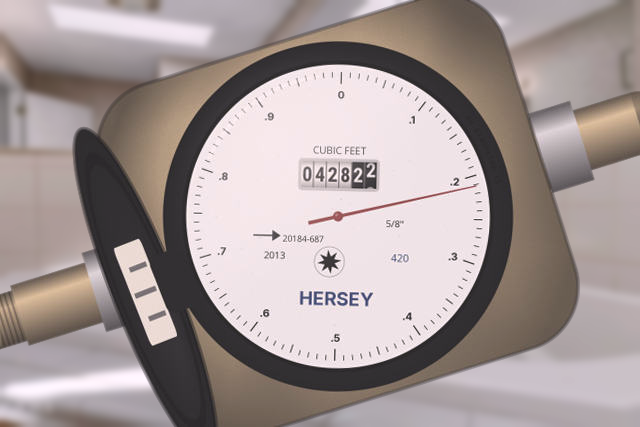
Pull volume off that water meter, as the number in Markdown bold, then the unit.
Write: **42822.21** ft³
